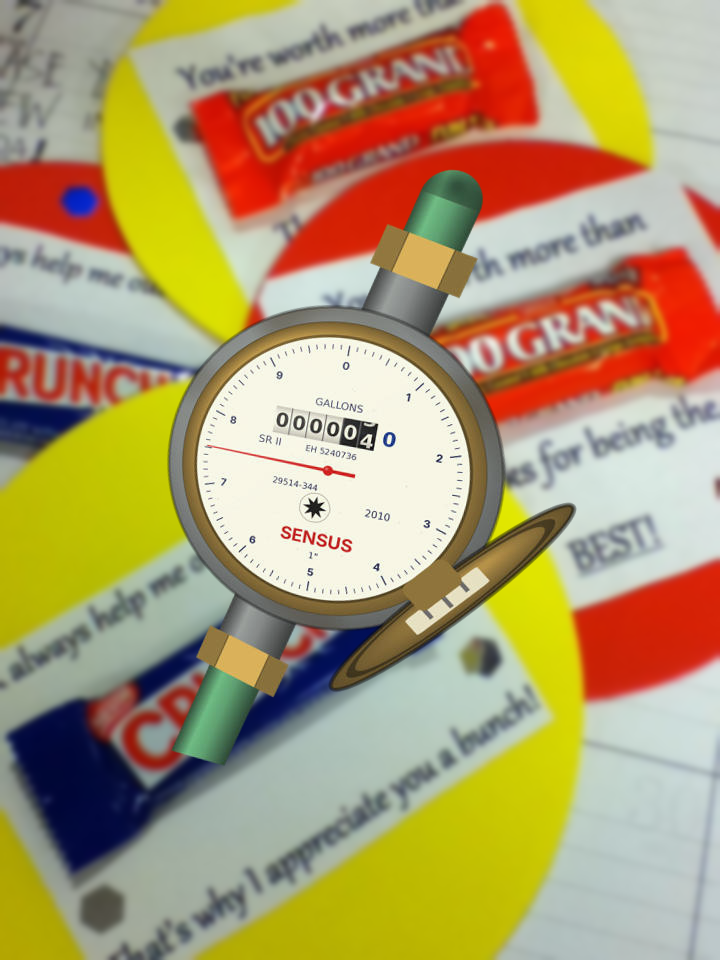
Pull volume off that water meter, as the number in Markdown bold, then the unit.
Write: **37.5** gal
